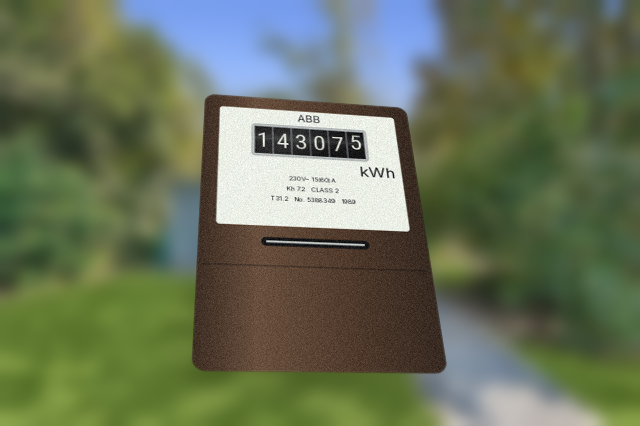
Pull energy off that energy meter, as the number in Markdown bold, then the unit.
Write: **143075** kWh
